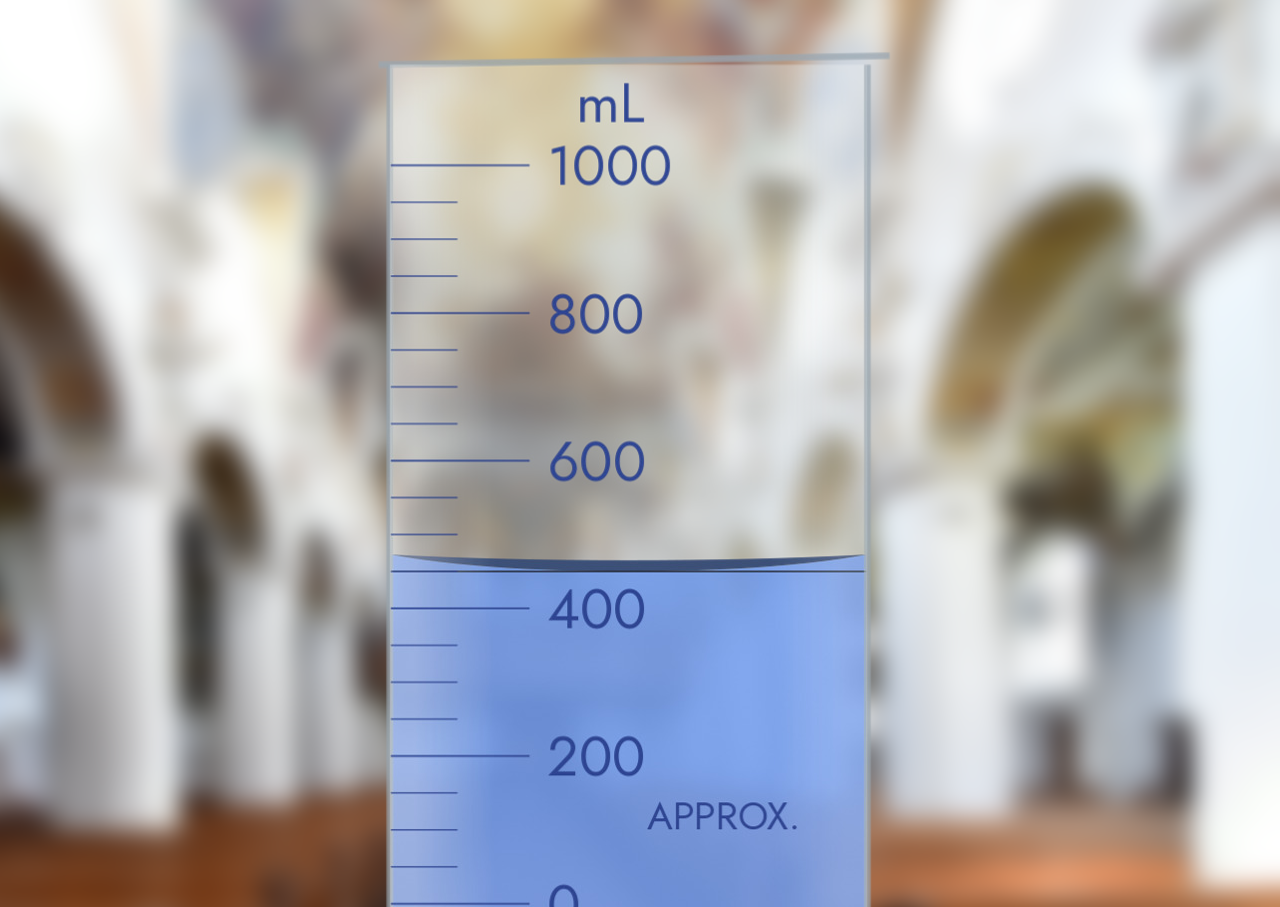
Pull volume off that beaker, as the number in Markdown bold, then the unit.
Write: **450** mL
